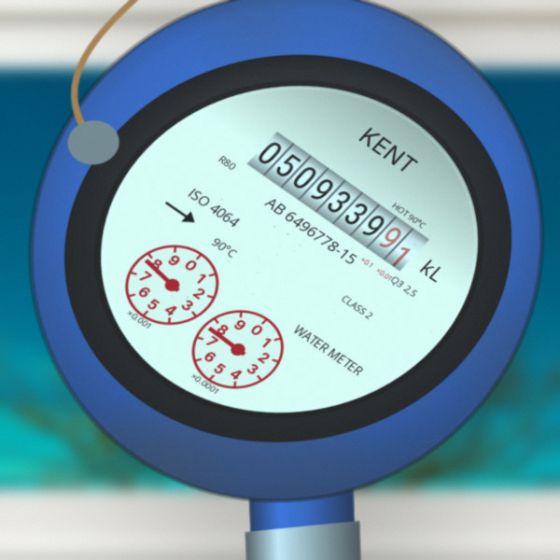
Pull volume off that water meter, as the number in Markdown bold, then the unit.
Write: **509339.9077** kL
